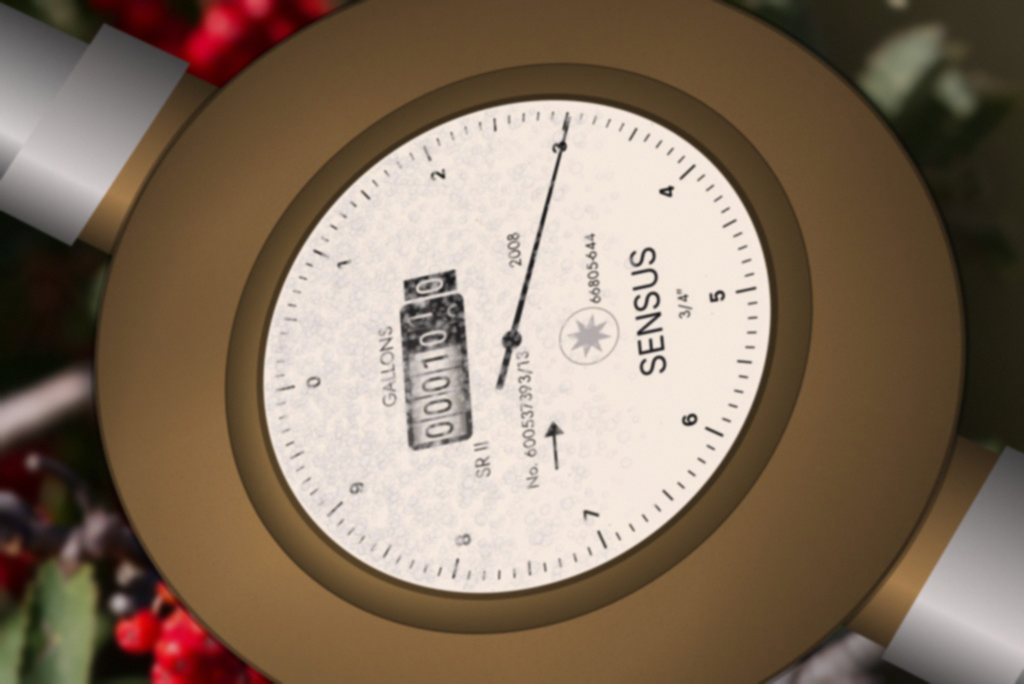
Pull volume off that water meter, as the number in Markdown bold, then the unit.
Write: **1013.0** gal
